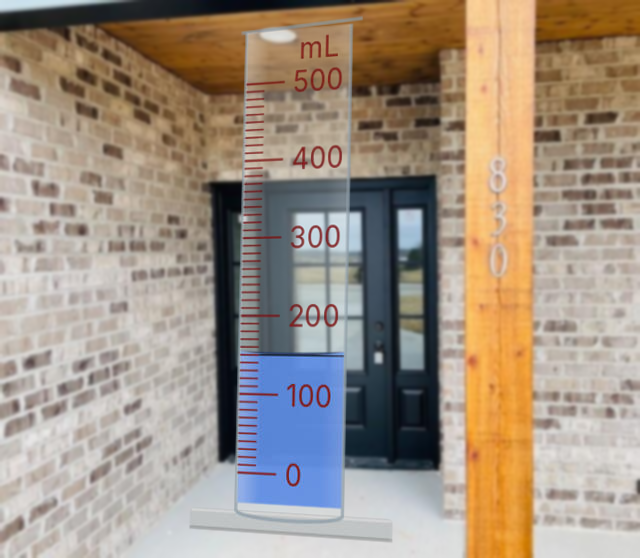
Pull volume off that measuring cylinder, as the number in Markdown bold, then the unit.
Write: **150** mL
